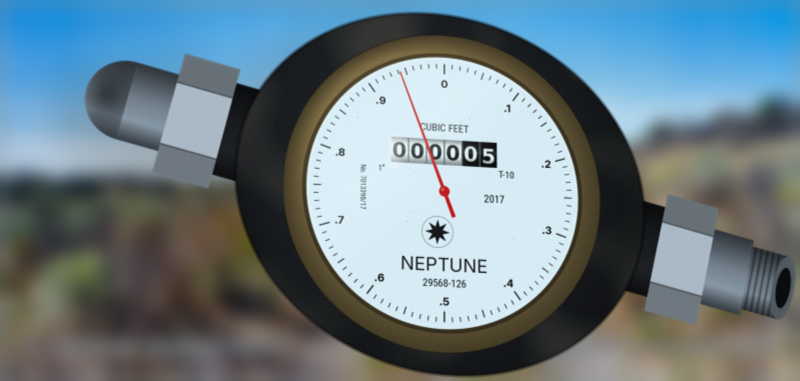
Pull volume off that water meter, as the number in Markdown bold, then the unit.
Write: **4.94** ft³
